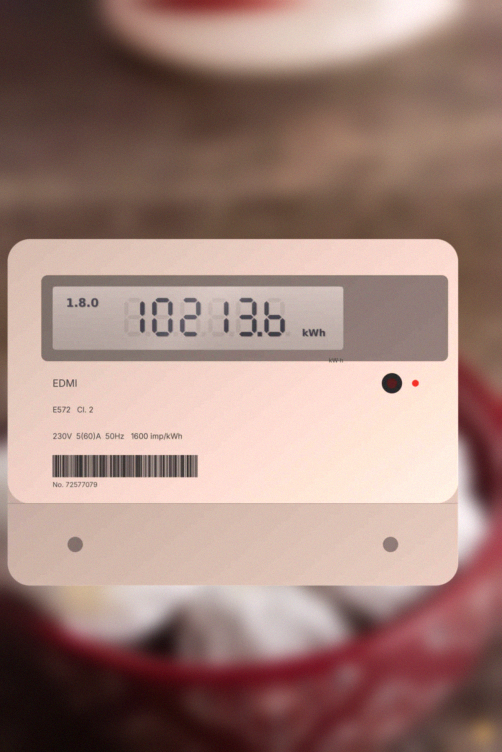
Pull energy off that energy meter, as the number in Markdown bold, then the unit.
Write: **10213.6** kWh
